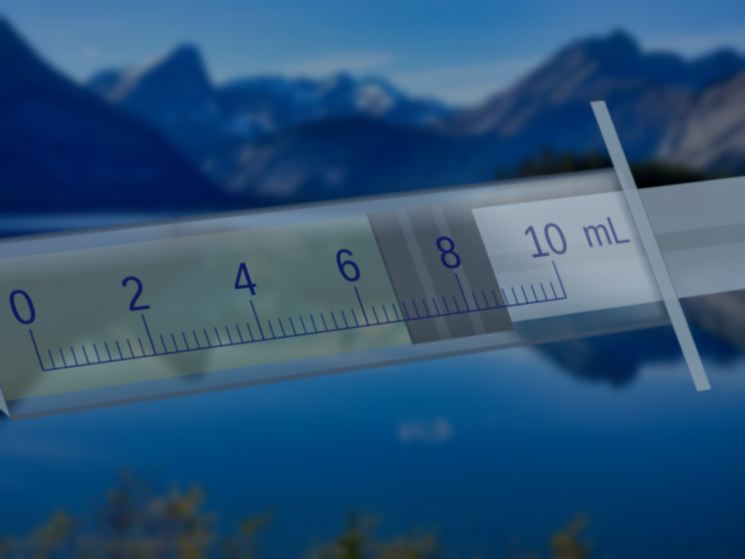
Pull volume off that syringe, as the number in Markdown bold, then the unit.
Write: **6.7** mL
